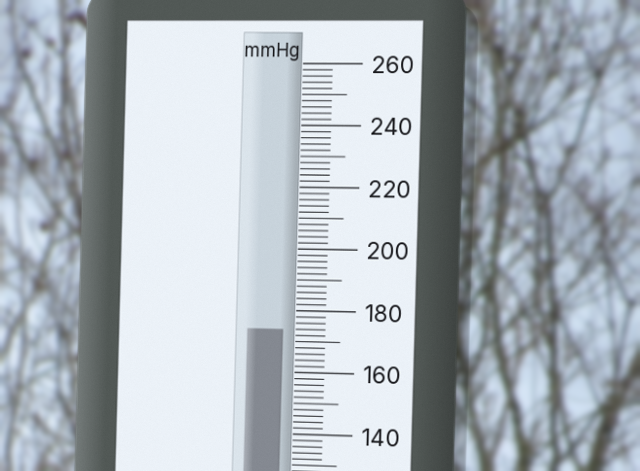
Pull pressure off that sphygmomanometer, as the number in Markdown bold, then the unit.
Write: **174** mmHg
